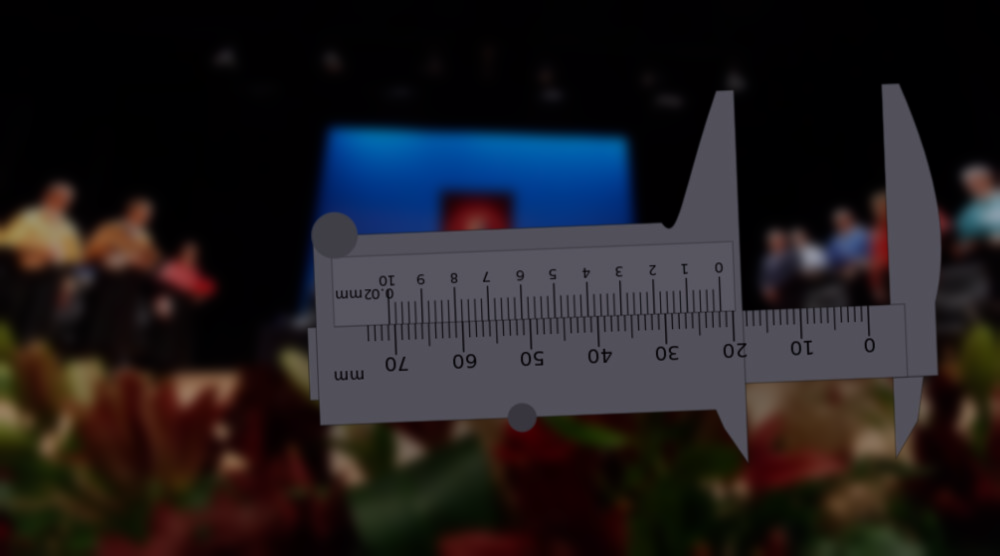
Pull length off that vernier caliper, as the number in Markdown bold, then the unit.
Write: **21.8** mm
